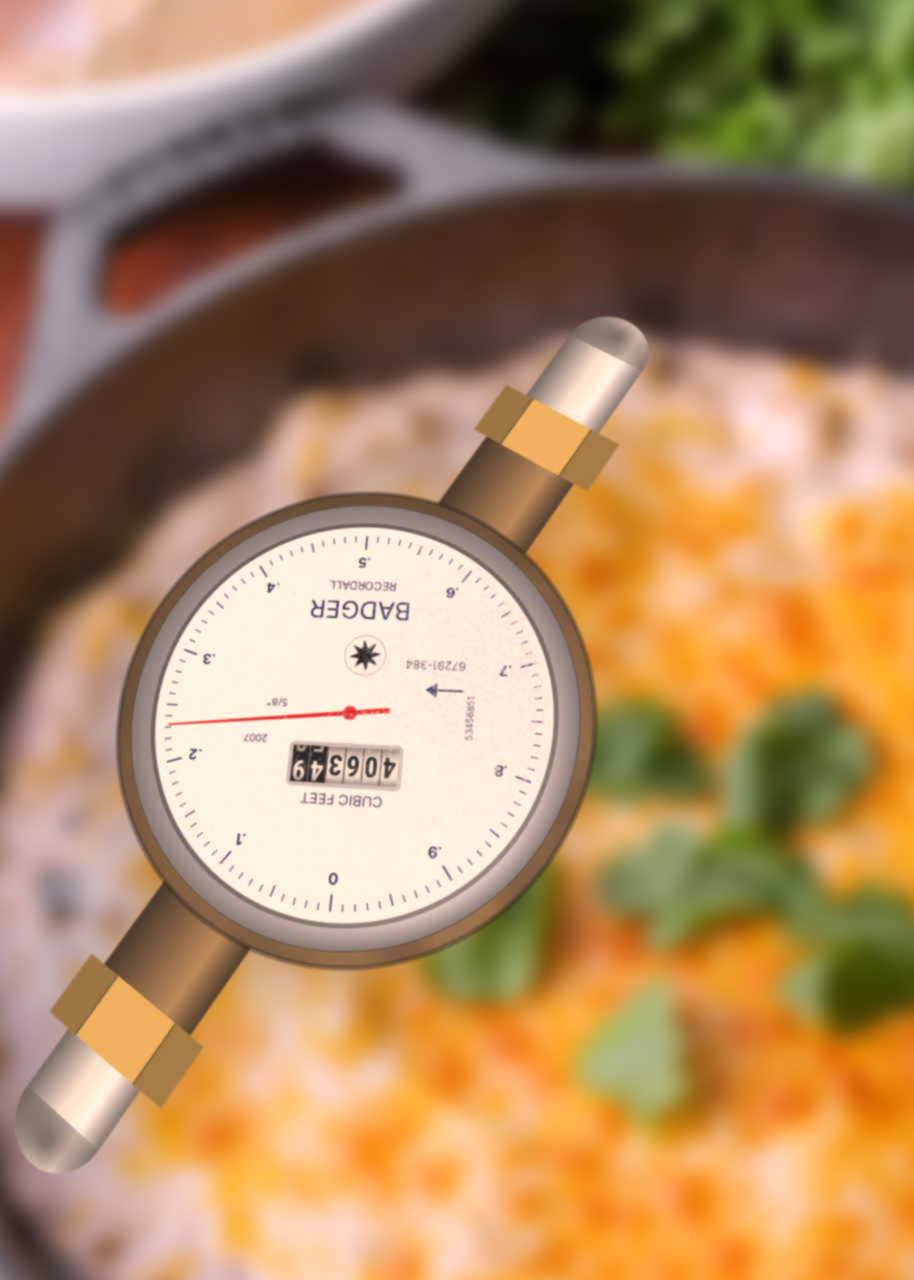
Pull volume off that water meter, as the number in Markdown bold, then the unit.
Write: **406349.23** ft³
